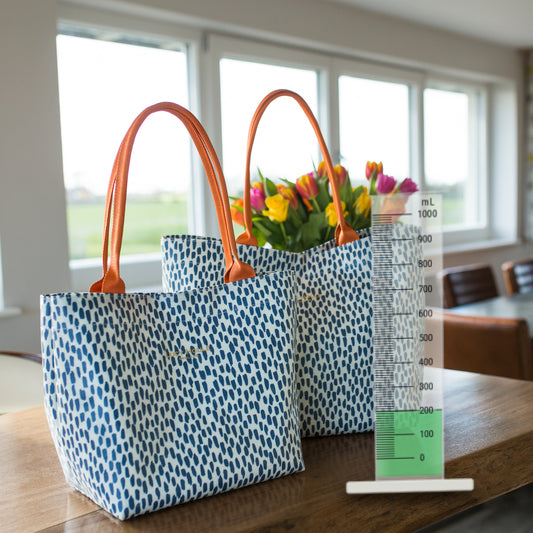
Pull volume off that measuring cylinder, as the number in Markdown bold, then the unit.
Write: **200** mL
